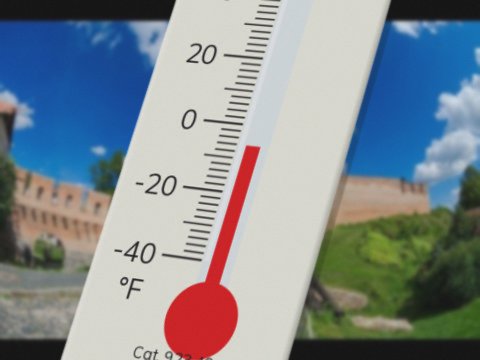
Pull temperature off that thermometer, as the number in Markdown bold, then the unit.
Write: **-6** °F
